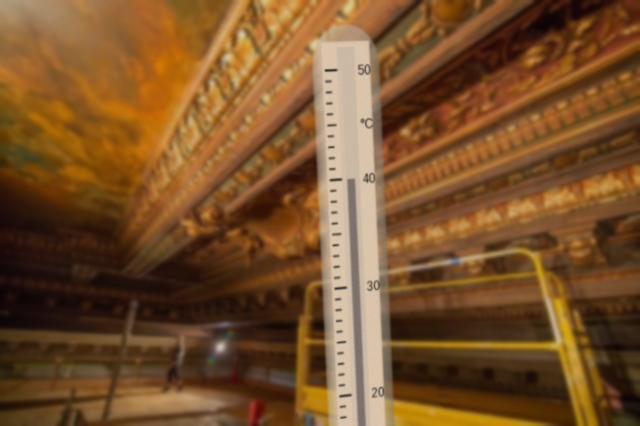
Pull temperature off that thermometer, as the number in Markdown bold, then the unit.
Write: **40** °C
